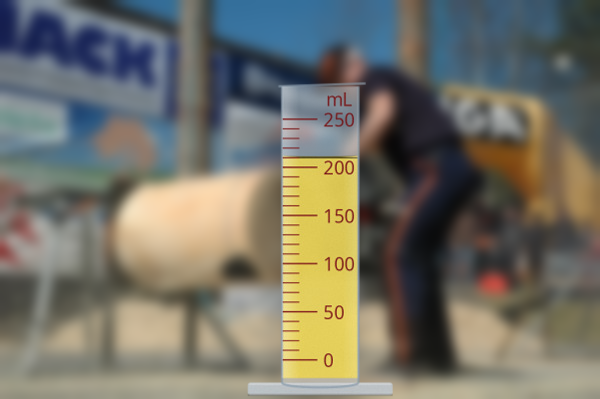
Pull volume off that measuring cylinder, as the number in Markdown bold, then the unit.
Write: **210** mL
